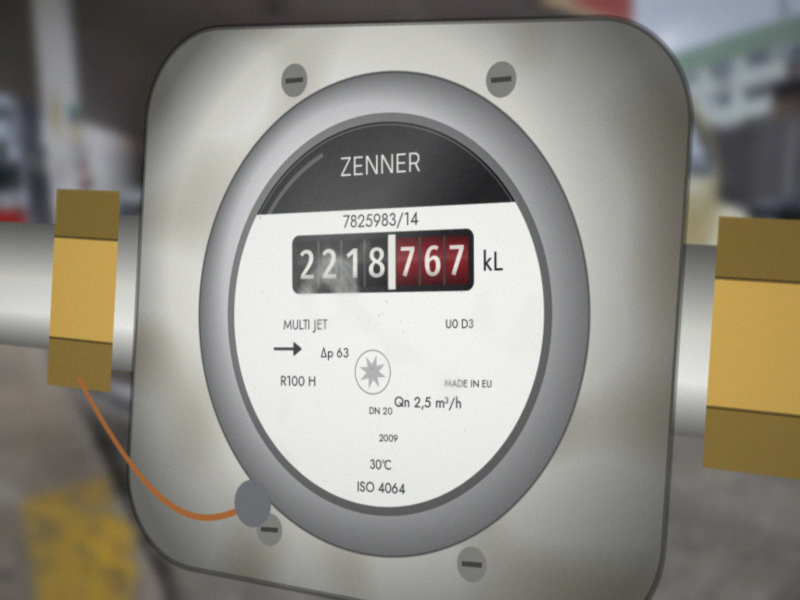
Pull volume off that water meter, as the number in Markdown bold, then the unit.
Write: **2218.767** kL
